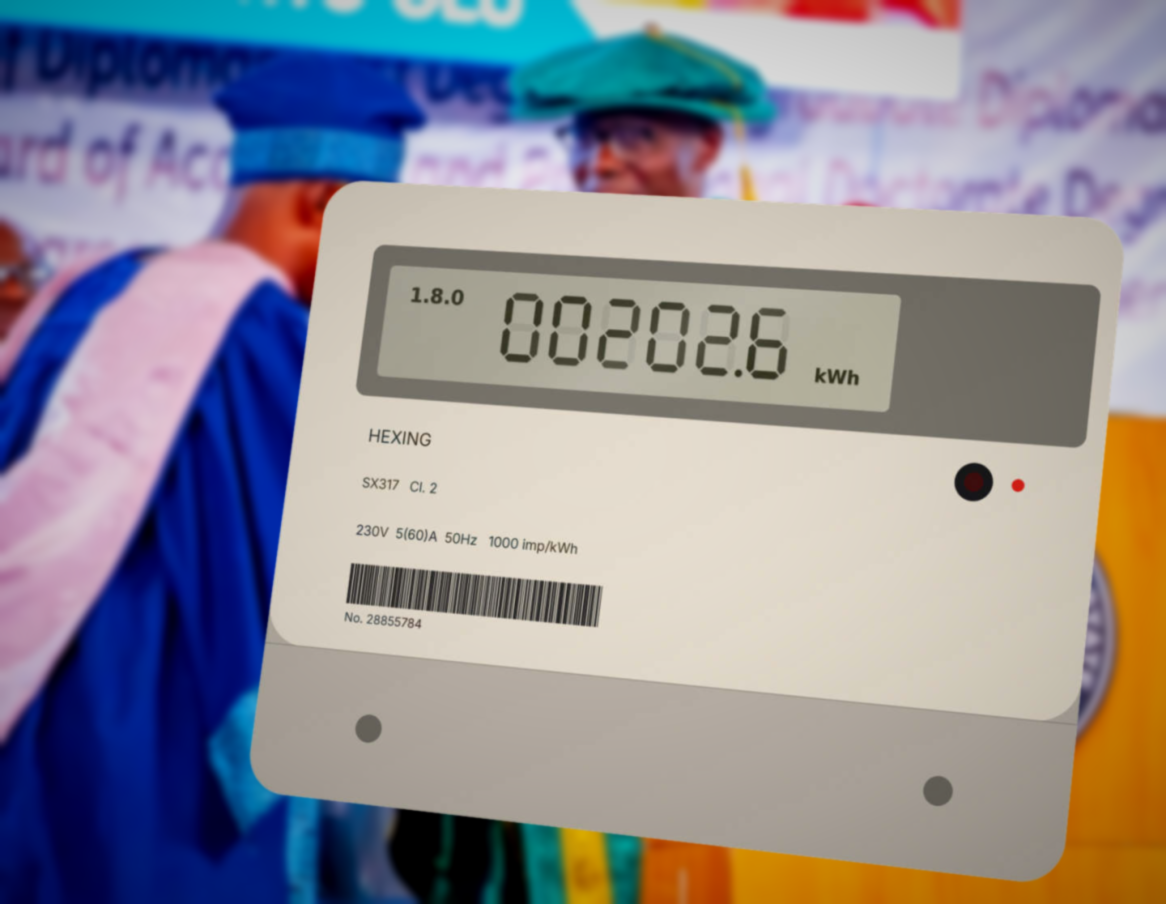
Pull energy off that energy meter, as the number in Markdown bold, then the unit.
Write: **202.6** kWh
